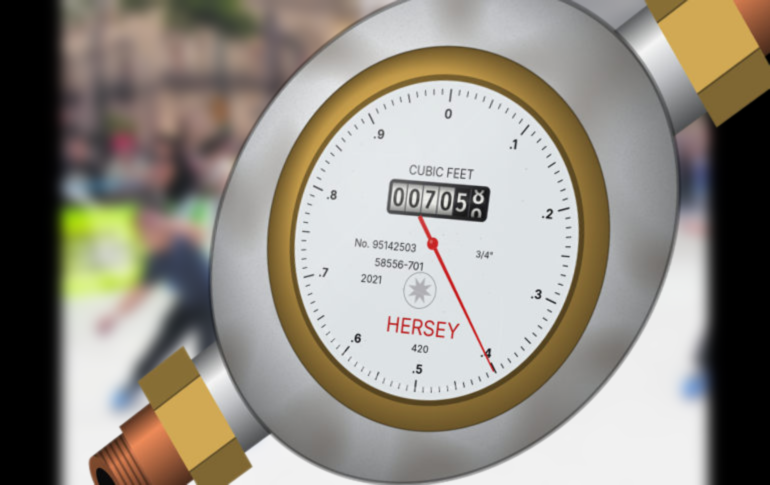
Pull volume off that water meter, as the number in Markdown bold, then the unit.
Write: **7058.40** ft³
